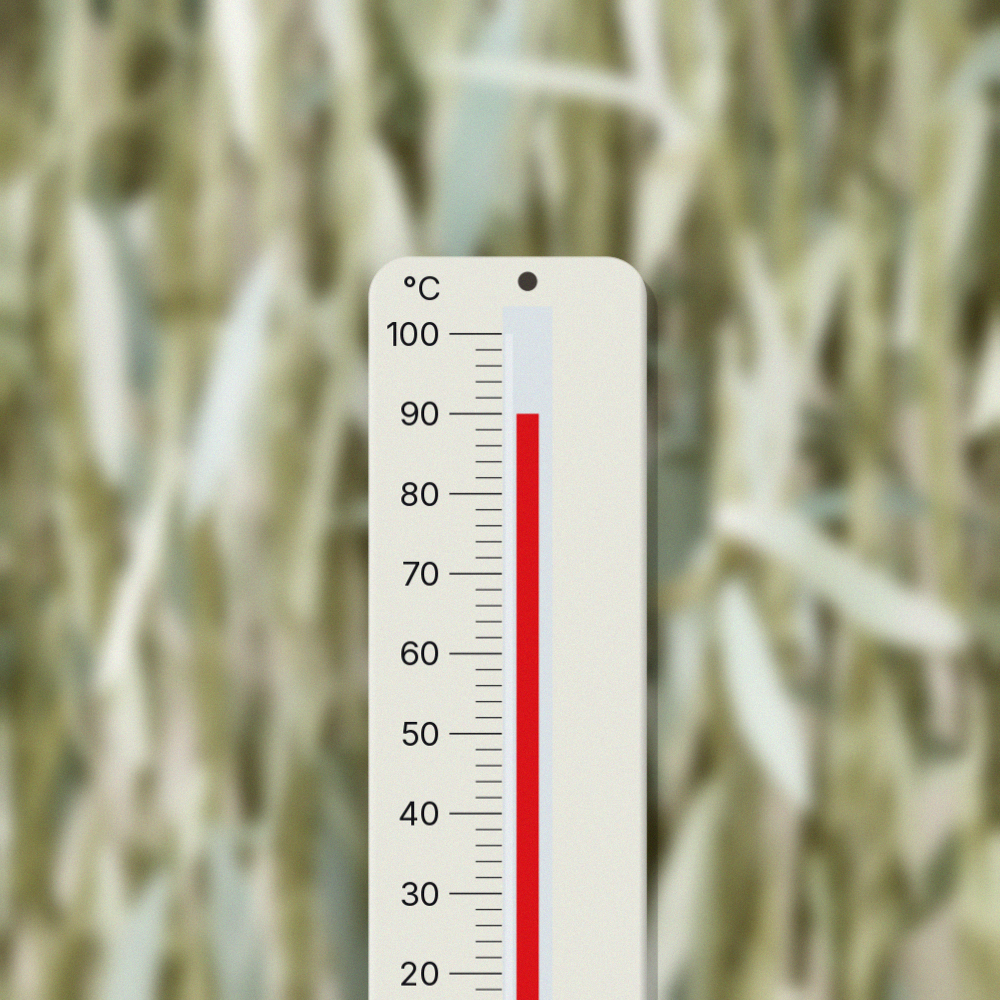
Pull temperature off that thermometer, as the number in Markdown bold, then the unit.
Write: **90** °C
